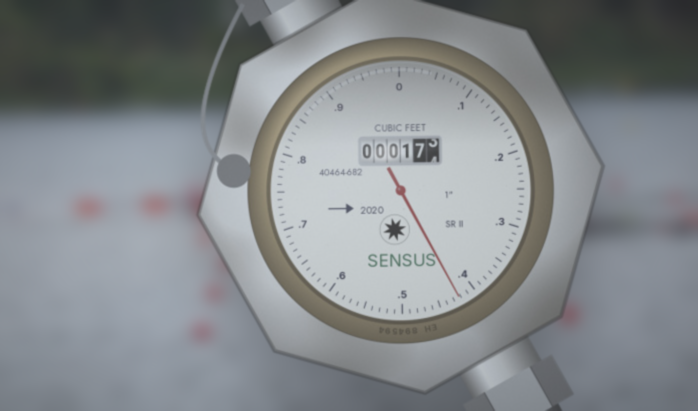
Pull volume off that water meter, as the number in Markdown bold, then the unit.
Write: **173.42** ft³
